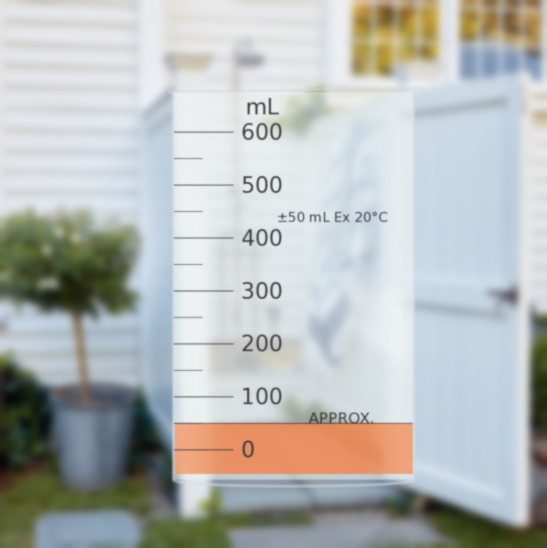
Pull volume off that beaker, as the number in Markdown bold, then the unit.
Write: **50** mL
